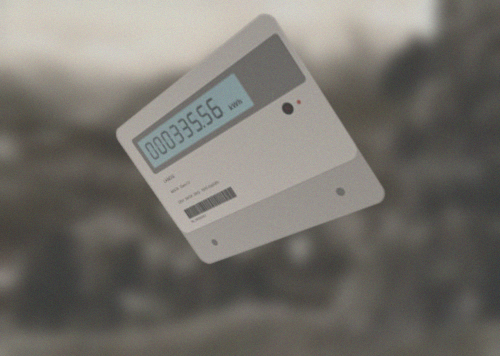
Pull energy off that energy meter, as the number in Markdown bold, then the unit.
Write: **335.56** kWh
